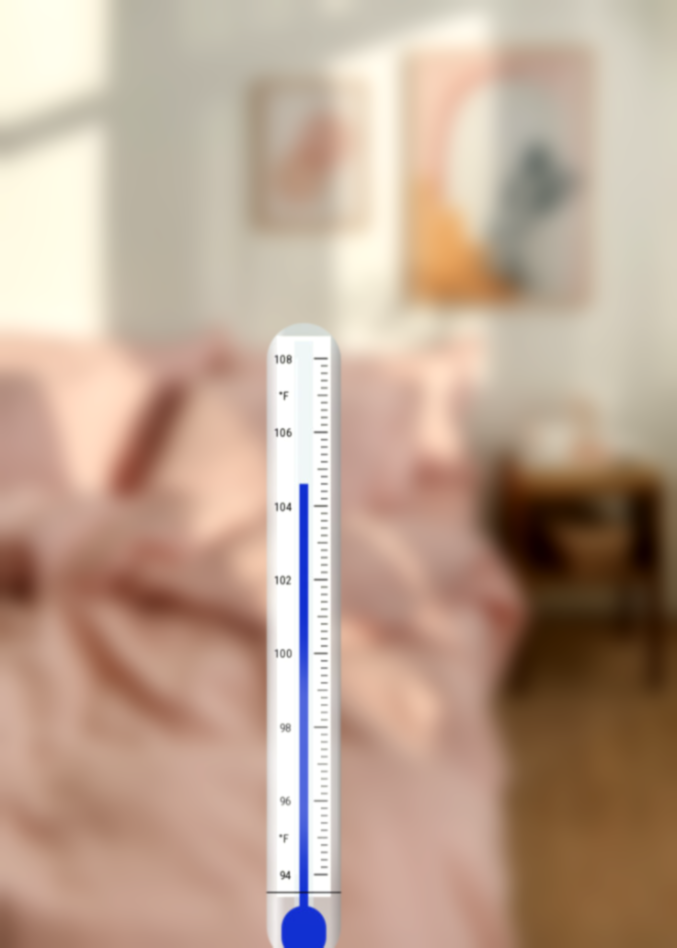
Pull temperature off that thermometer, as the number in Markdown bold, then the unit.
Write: **104.6** °F
